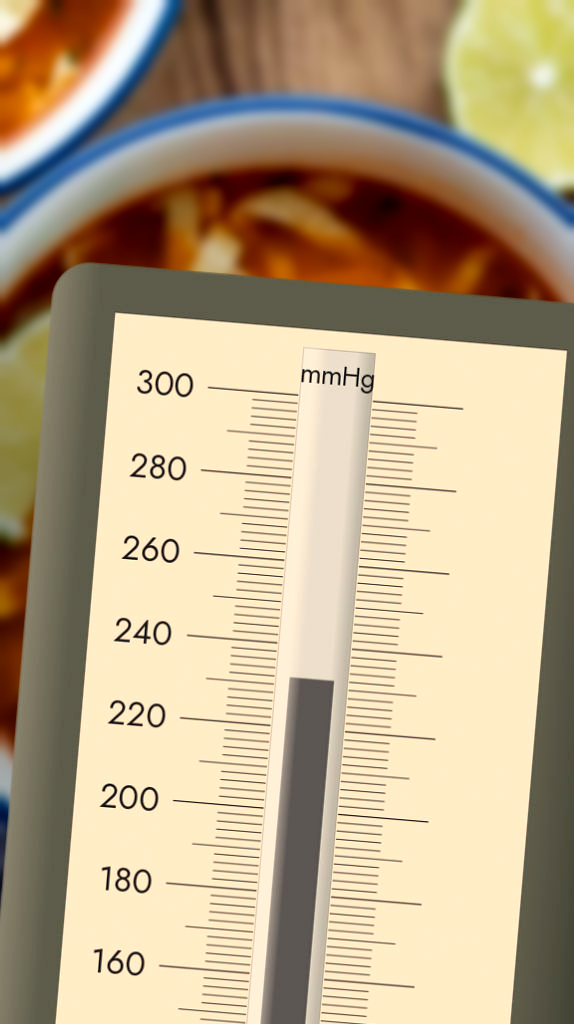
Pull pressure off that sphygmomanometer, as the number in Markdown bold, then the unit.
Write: **232** mmHg
